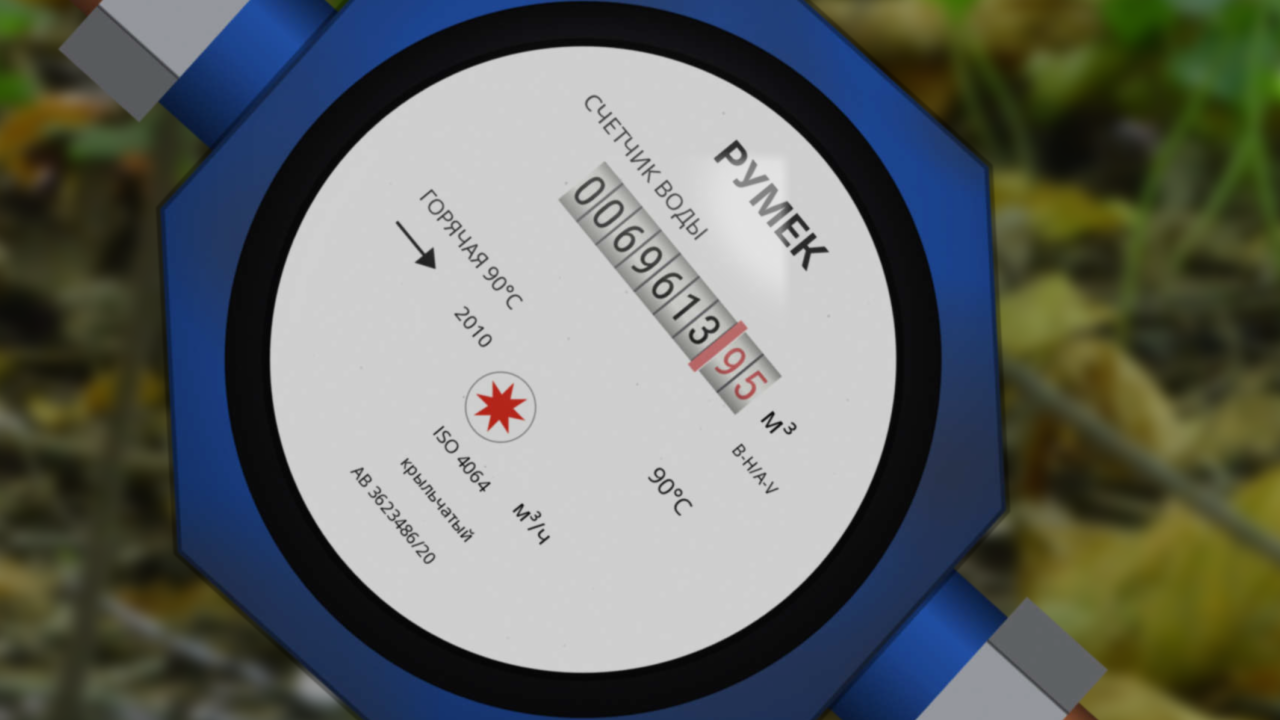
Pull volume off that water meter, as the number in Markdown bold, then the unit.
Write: **69613.95** m³
